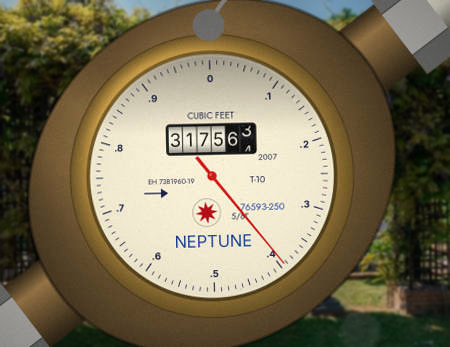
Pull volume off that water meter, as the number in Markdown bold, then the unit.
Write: **317563.39** ft³
